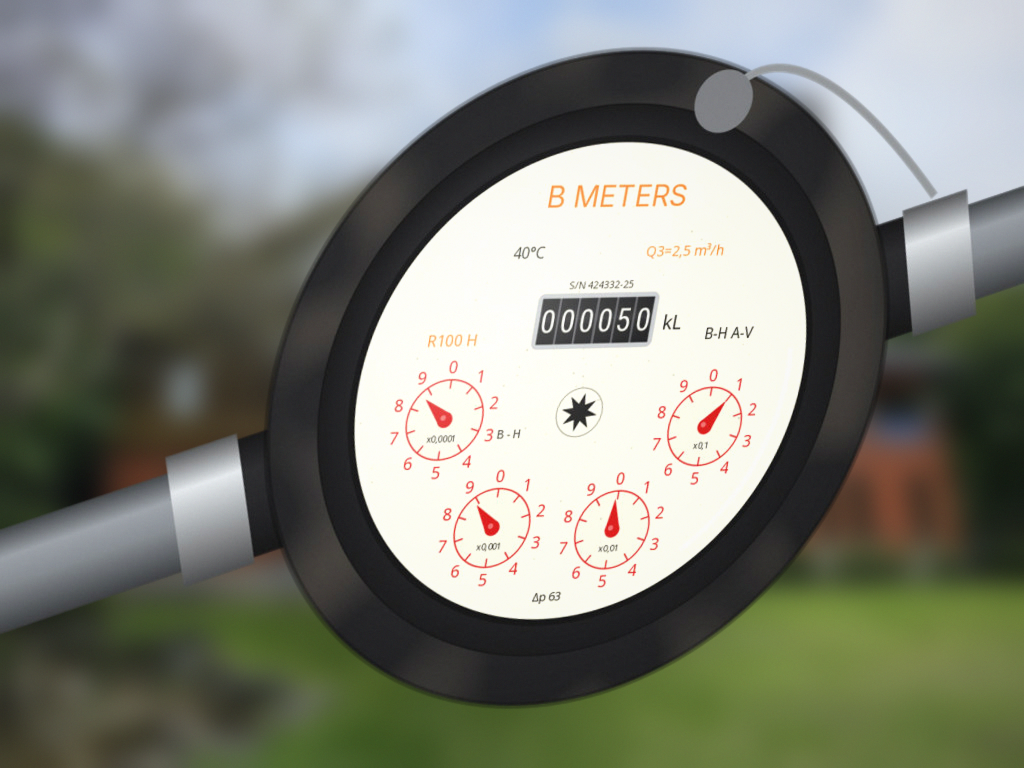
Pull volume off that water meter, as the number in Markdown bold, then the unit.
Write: **50.0988** kL
